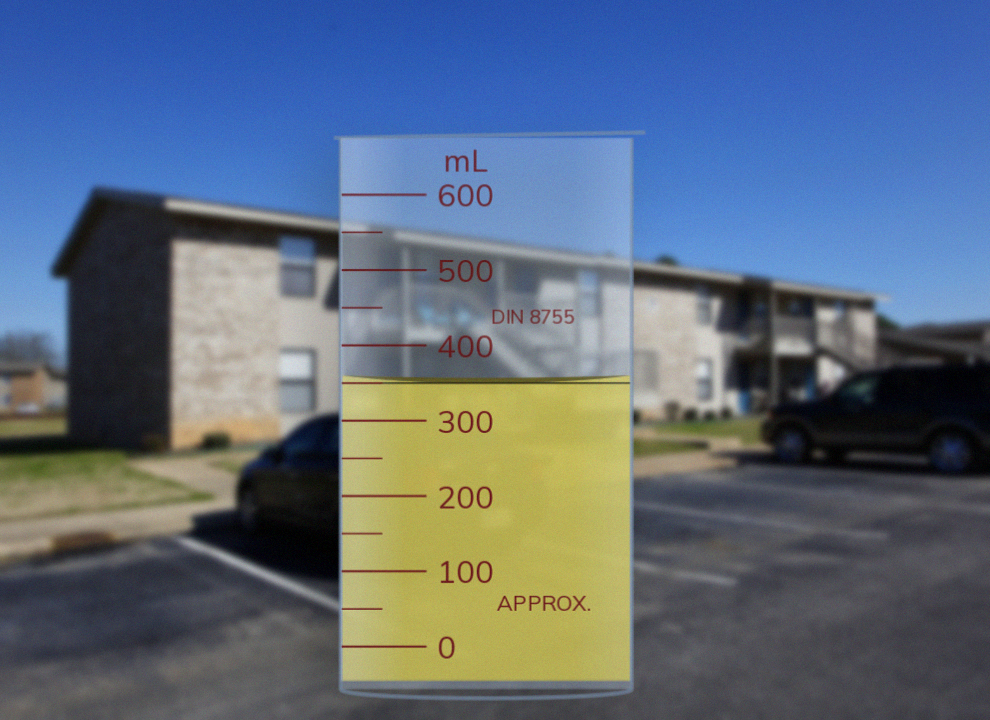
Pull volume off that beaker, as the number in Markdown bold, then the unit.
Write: **350** mL
